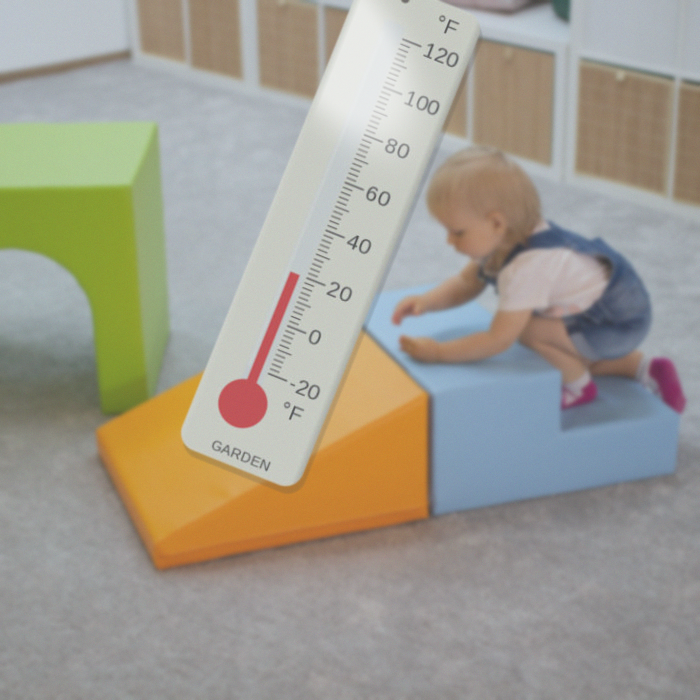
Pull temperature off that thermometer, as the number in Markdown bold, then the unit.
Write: **20** °F
